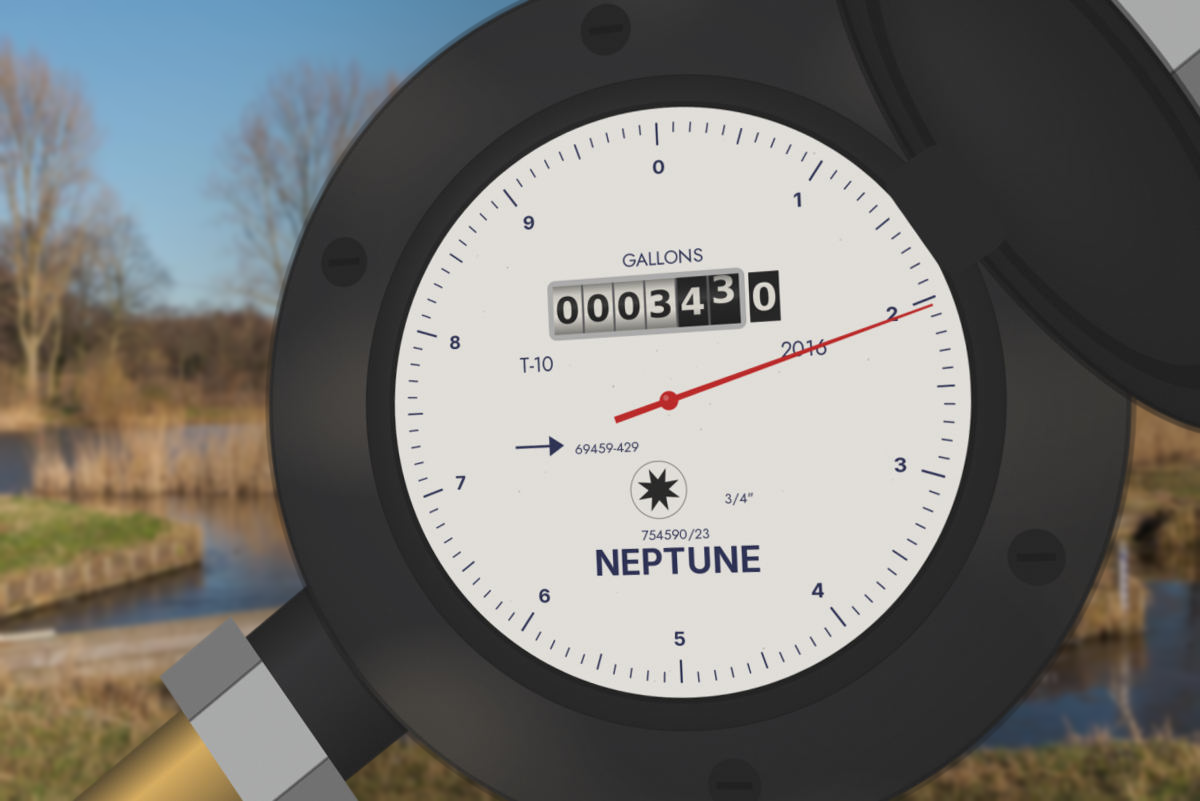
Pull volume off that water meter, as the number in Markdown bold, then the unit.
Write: **3432.0** gal
